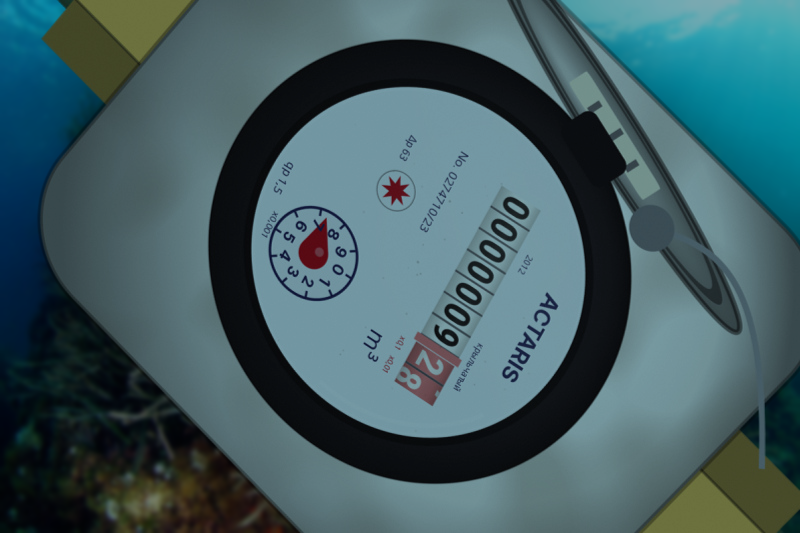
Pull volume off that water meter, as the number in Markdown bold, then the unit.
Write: **9.277** m³
